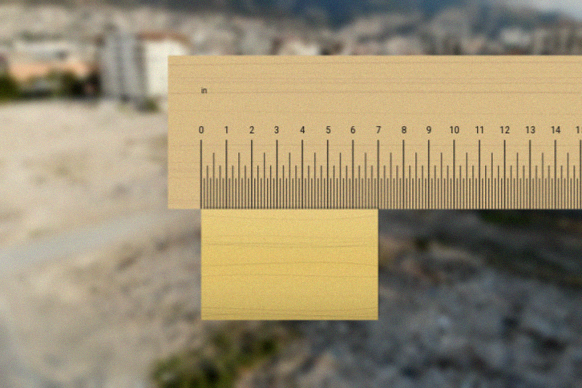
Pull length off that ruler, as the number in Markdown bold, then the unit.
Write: **7** in
